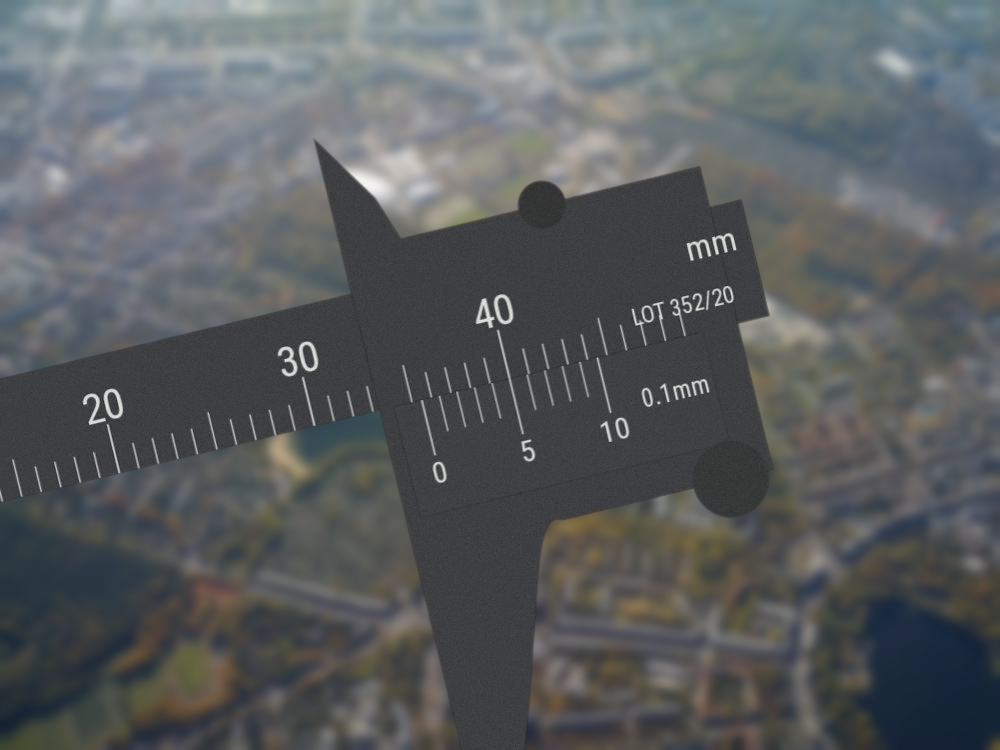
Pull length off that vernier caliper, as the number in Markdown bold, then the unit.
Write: **35.5** mm
